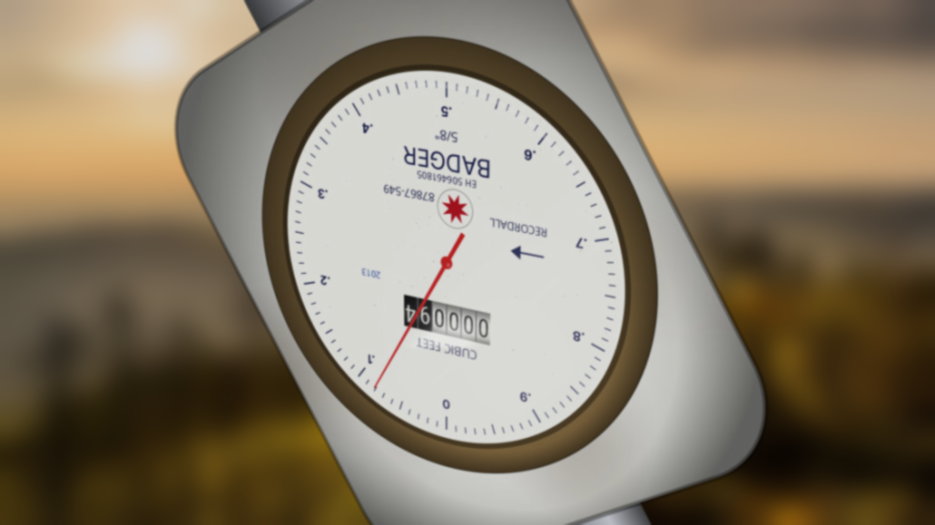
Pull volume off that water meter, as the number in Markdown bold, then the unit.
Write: **94.08** ft³
